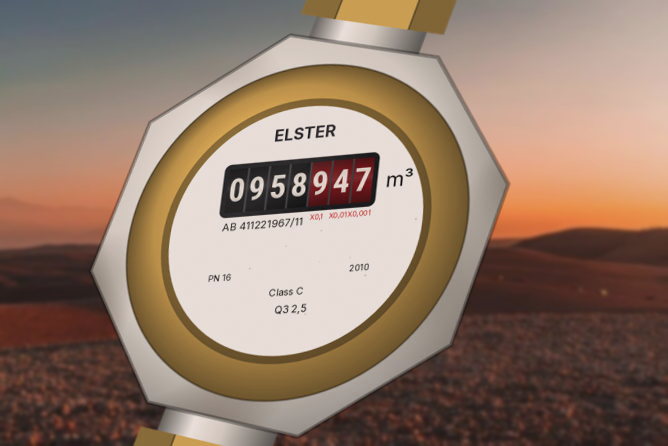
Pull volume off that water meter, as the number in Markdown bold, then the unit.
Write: **958.947** m³
